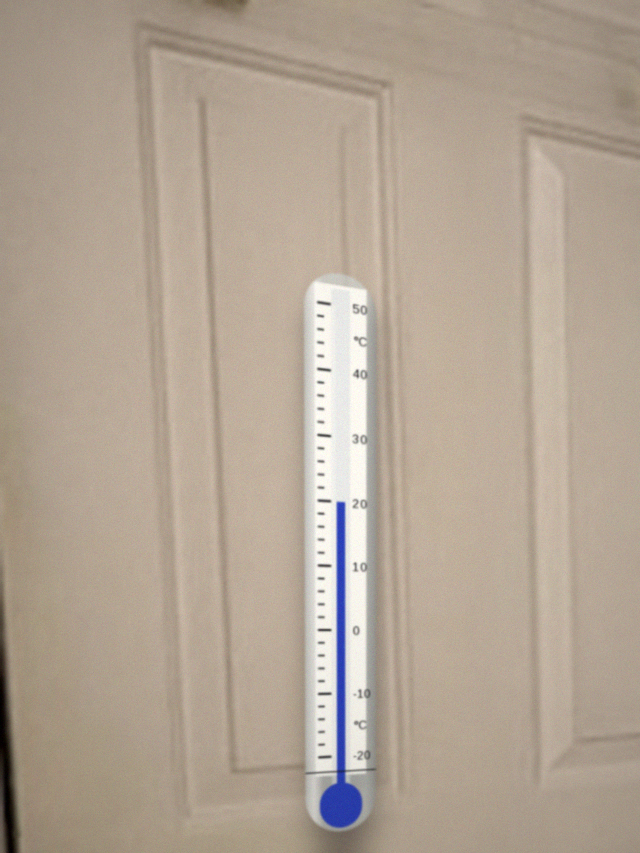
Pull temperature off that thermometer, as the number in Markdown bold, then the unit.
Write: **20** °C
